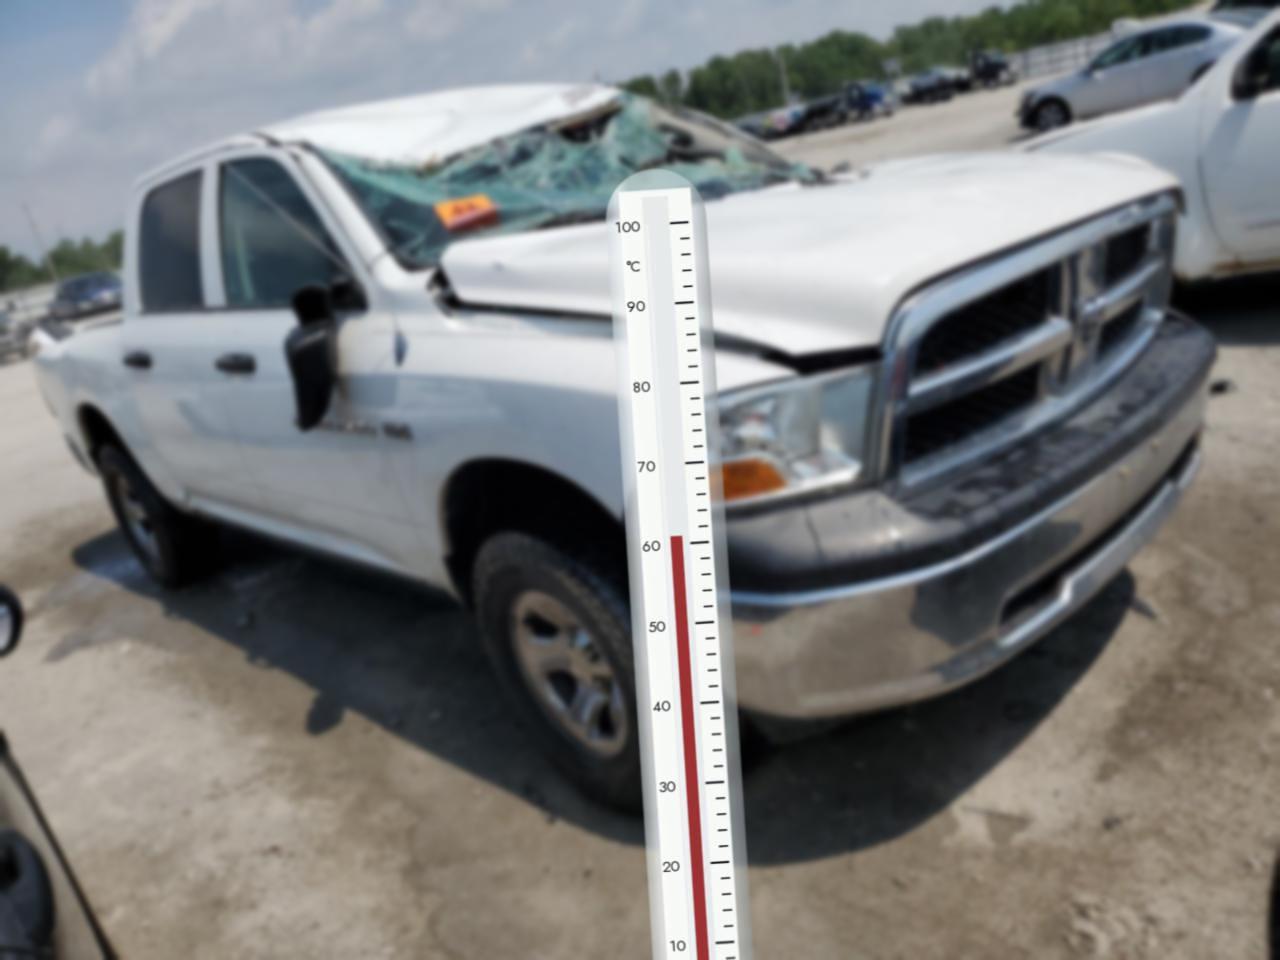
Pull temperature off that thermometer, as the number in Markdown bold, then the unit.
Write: **61** °C
